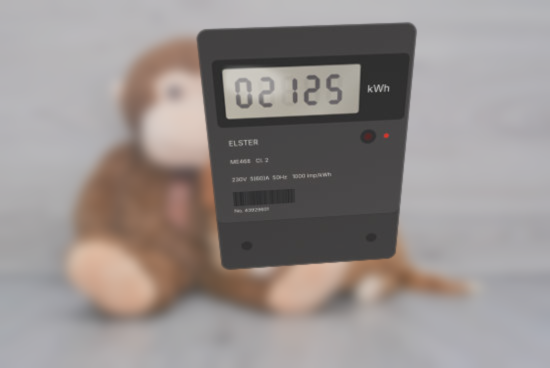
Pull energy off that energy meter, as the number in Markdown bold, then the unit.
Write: **2125** kWh
